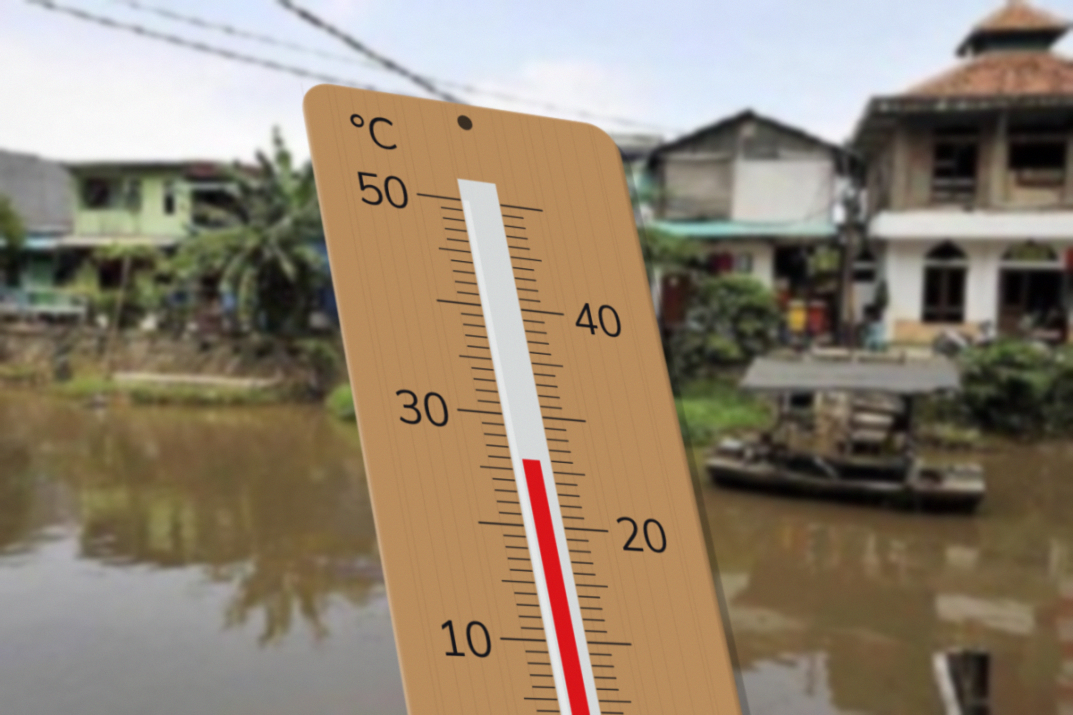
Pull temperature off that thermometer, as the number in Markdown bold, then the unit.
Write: **26** °C
